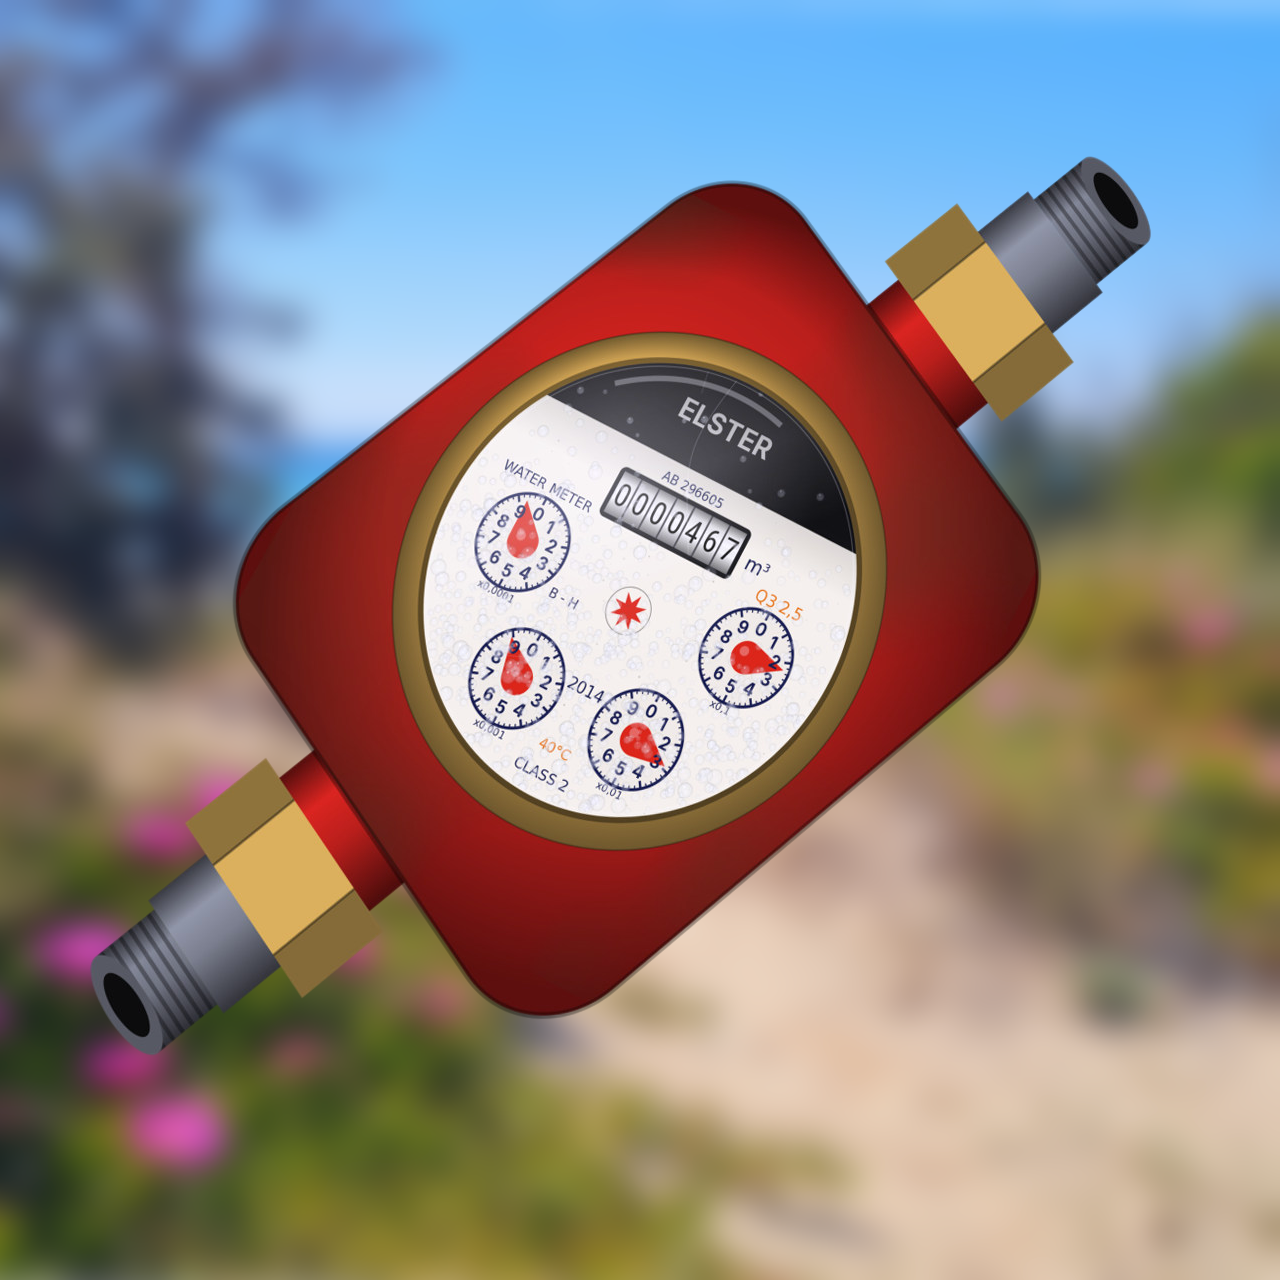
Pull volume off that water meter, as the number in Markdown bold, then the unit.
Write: **467.2289** m³
